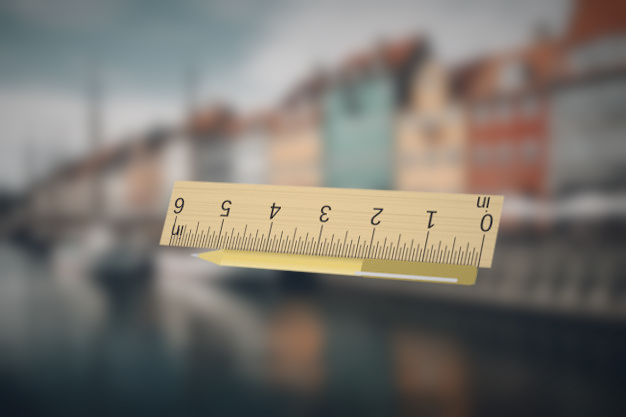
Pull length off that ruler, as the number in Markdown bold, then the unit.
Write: **5.5** in
